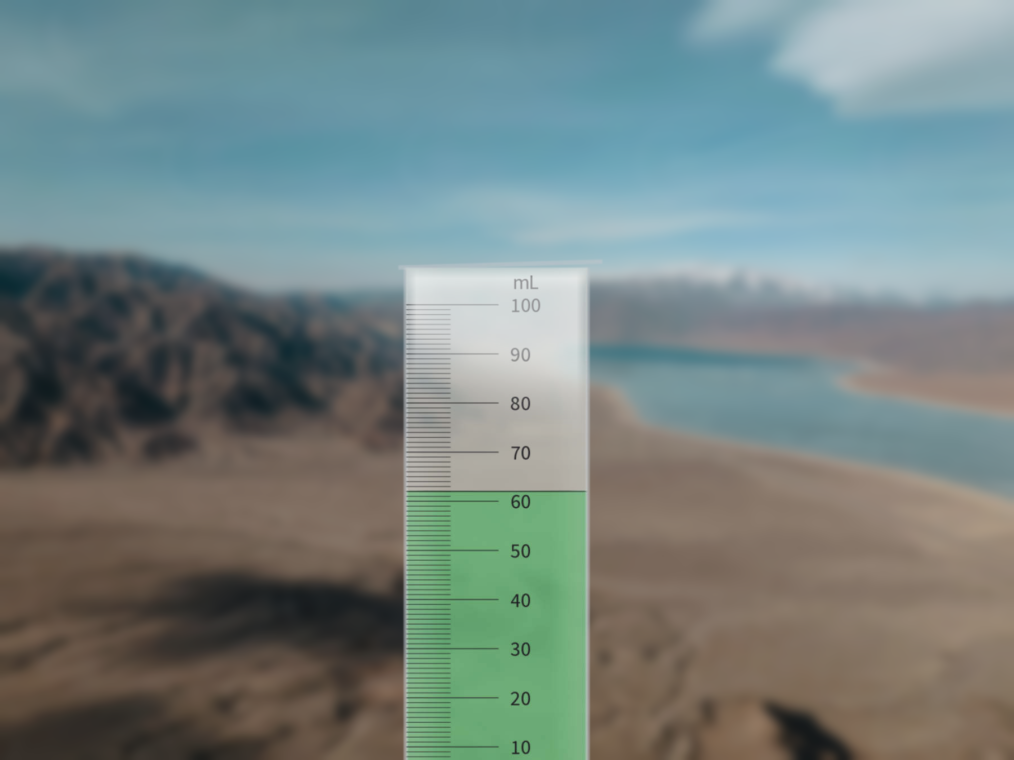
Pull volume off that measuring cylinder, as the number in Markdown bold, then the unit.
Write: **62** mL
